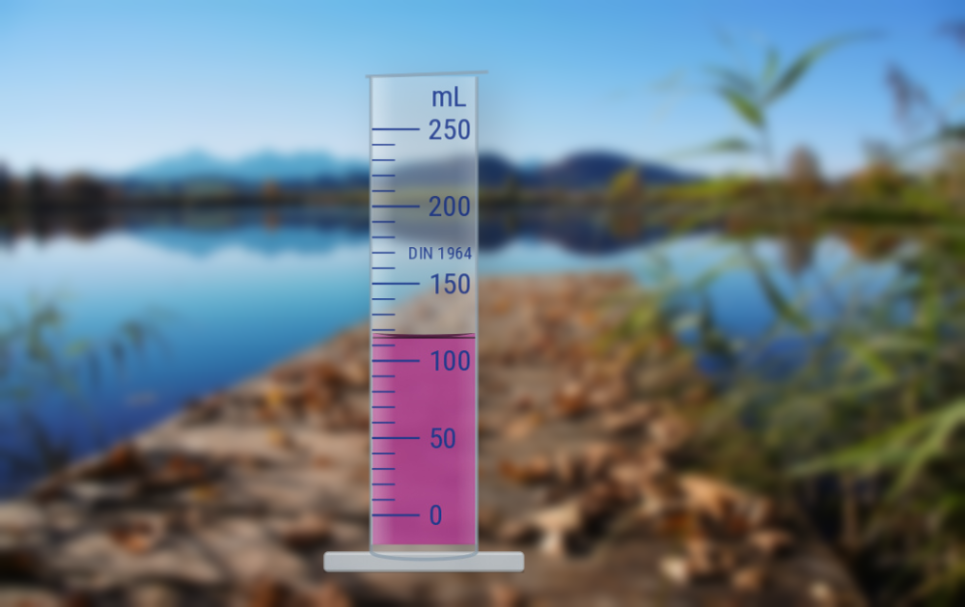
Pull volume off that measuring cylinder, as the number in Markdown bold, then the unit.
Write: **115** mL
